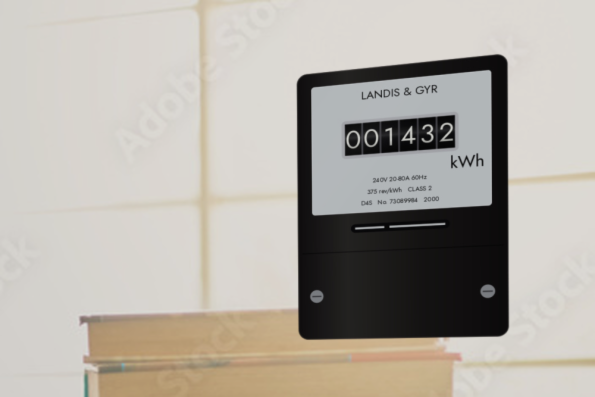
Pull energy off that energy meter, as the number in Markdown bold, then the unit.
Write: **1432** kWh
